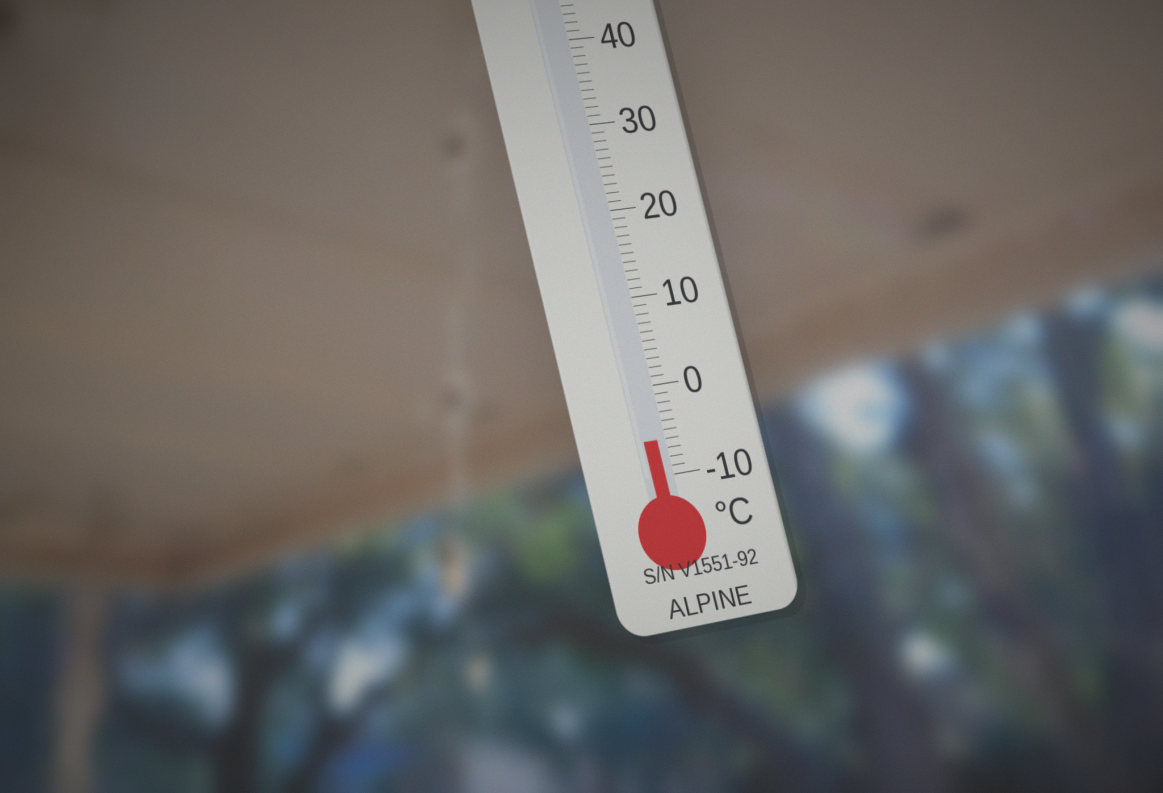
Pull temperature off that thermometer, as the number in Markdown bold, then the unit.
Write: **-6** °C
